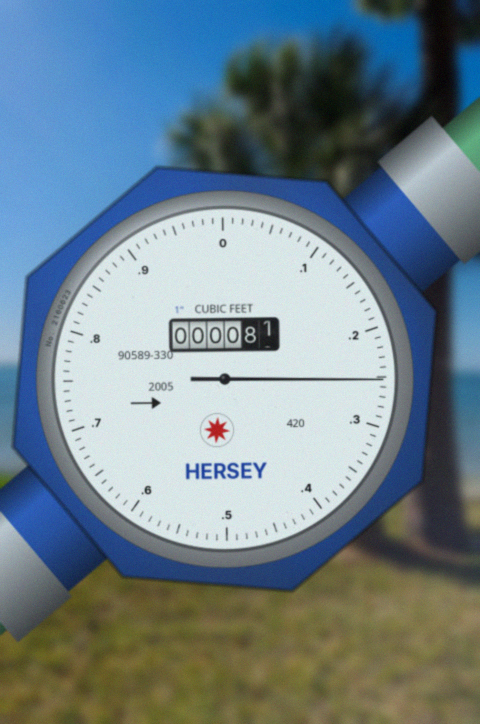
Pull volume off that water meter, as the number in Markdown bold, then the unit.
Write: **81.25** ft³
